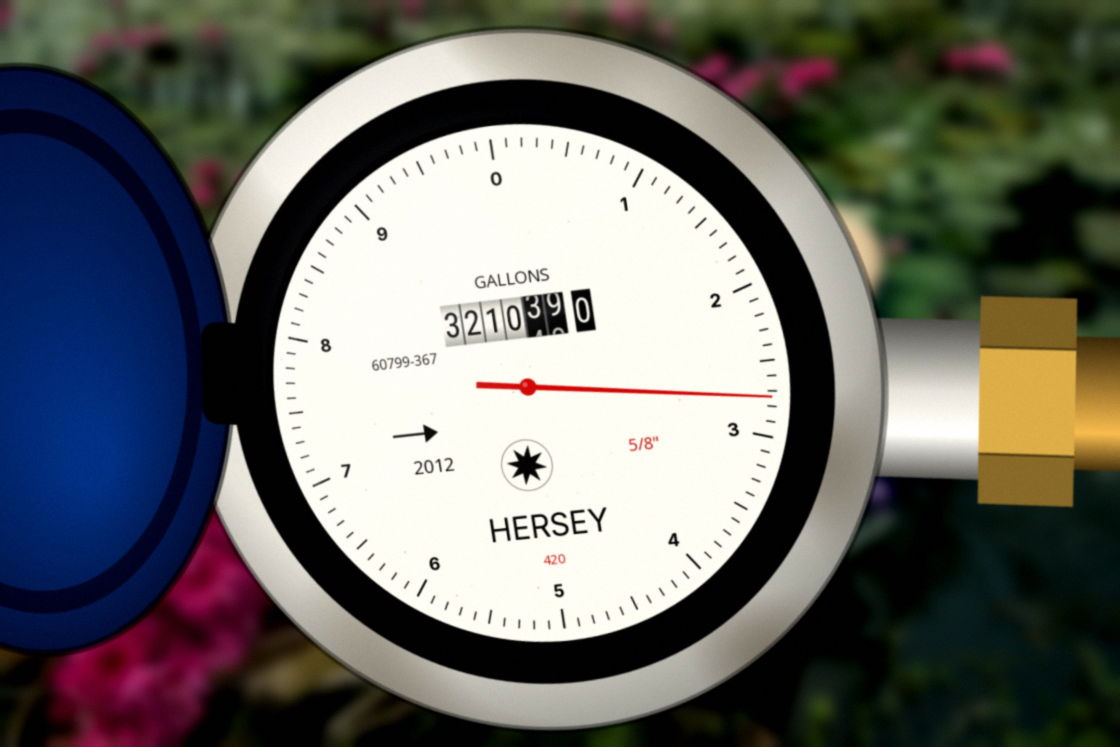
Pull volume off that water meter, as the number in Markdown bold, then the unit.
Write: **3210392.7** gal
